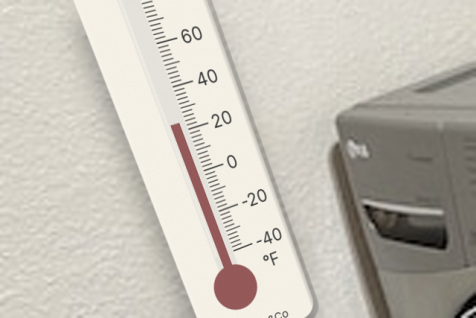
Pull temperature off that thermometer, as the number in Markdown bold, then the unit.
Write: **24** °F
